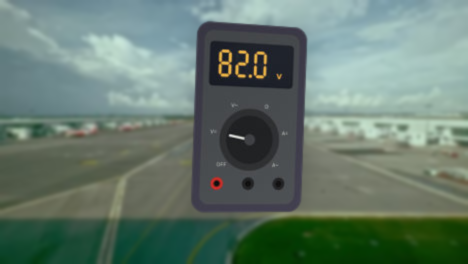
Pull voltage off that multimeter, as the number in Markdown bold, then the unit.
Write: **82.0** V
